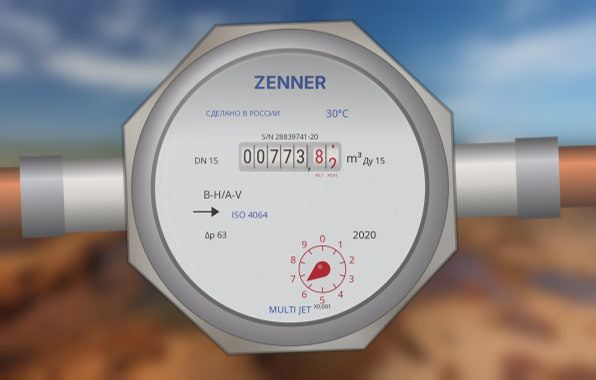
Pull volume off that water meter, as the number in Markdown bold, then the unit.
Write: **773.816** m³
